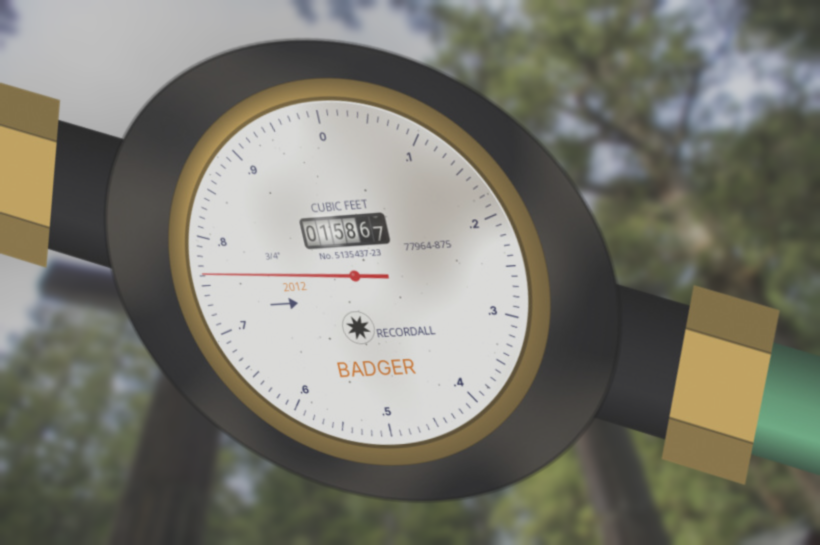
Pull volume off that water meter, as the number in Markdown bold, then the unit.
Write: **15866.76** ft³
